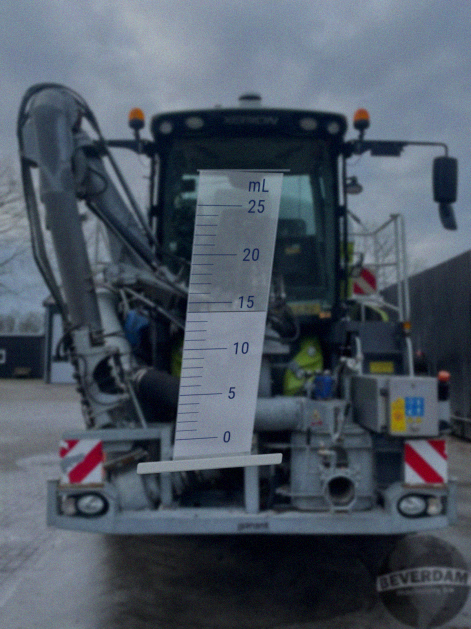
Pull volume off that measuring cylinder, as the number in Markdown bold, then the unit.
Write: **14** mL
